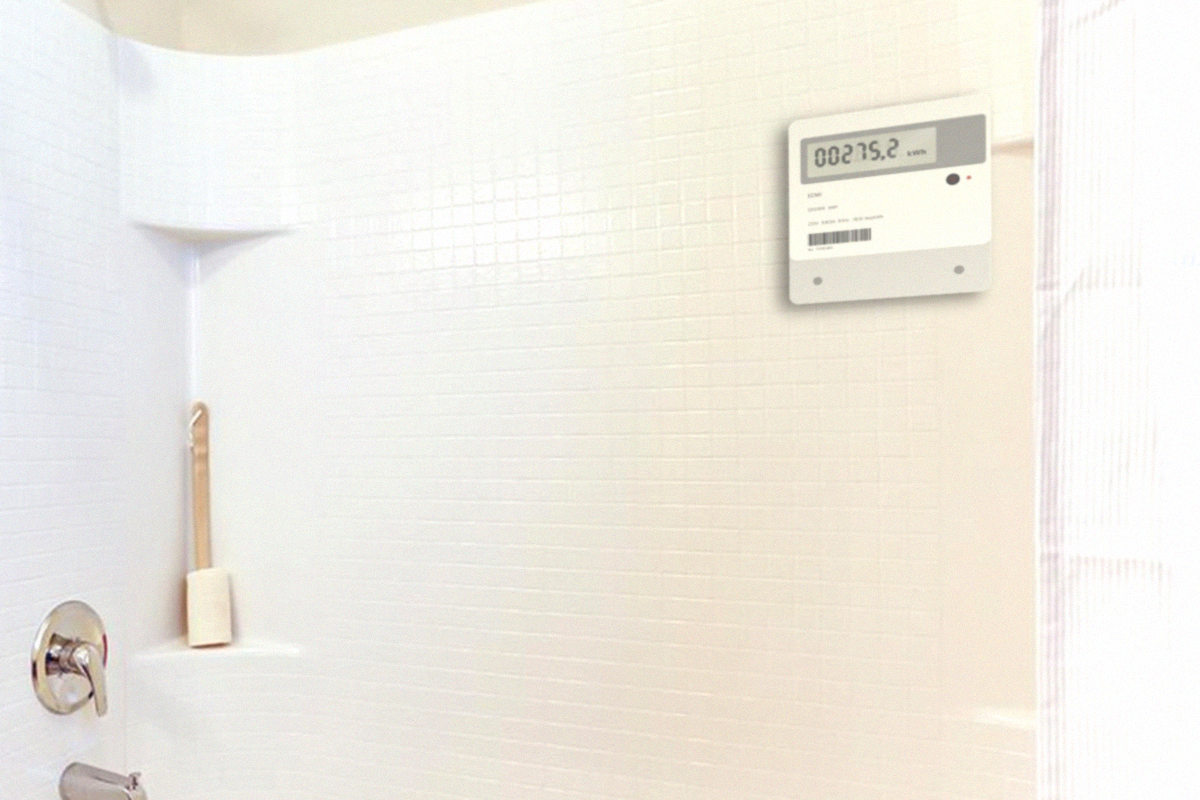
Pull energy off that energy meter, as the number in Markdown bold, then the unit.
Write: **275.2** kWh
